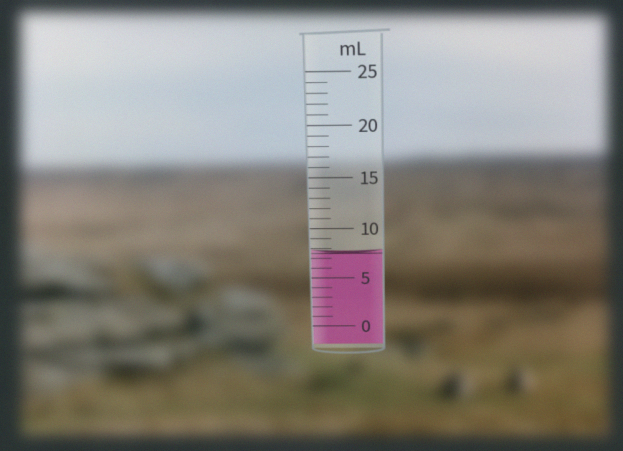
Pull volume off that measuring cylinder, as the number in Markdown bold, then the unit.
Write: **7.5** mL
